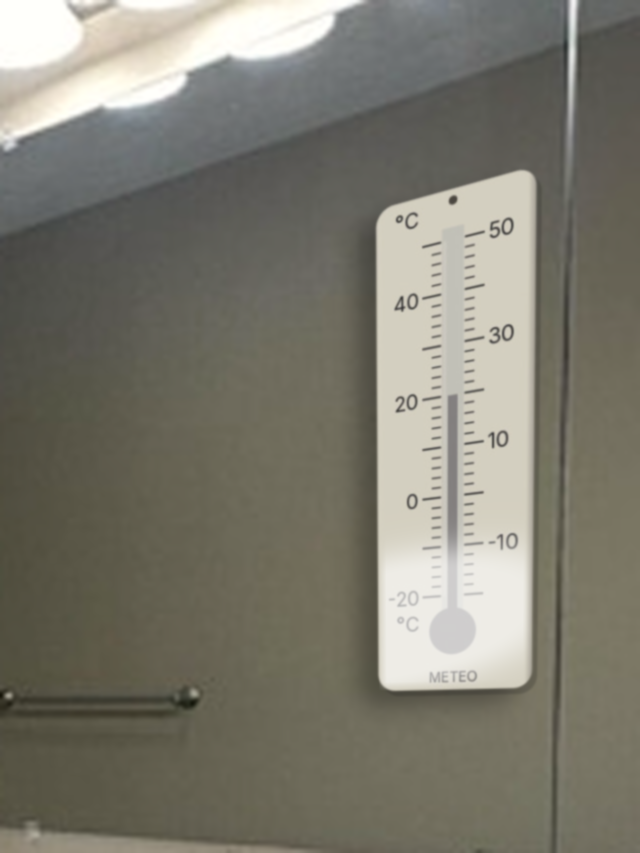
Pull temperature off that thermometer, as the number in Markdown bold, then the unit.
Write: **20** °C
